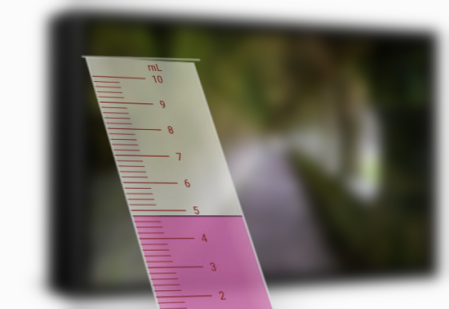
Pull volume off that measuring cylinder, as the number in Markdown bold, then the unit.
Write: **4.8** mL
